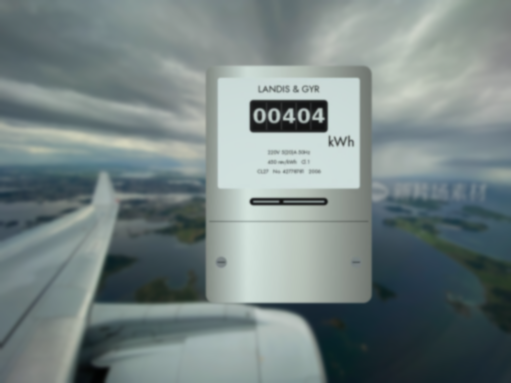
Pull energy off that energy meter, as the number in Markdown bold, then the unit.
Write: **404** kWh
